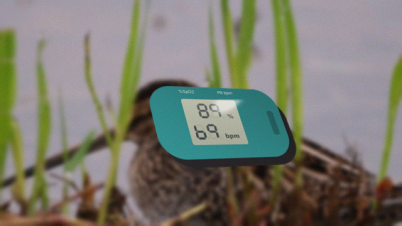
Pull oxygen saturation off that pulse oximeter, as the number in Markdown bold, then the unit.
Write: **89** %
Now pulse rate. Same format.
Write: **69** bpm
